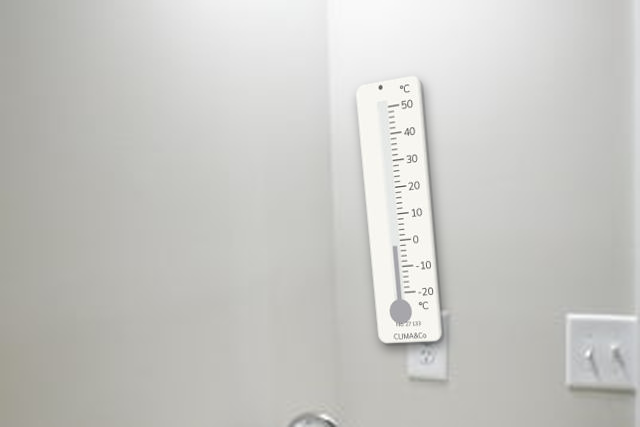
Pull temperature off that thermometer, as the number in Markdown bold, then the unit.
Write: **-2** °C
